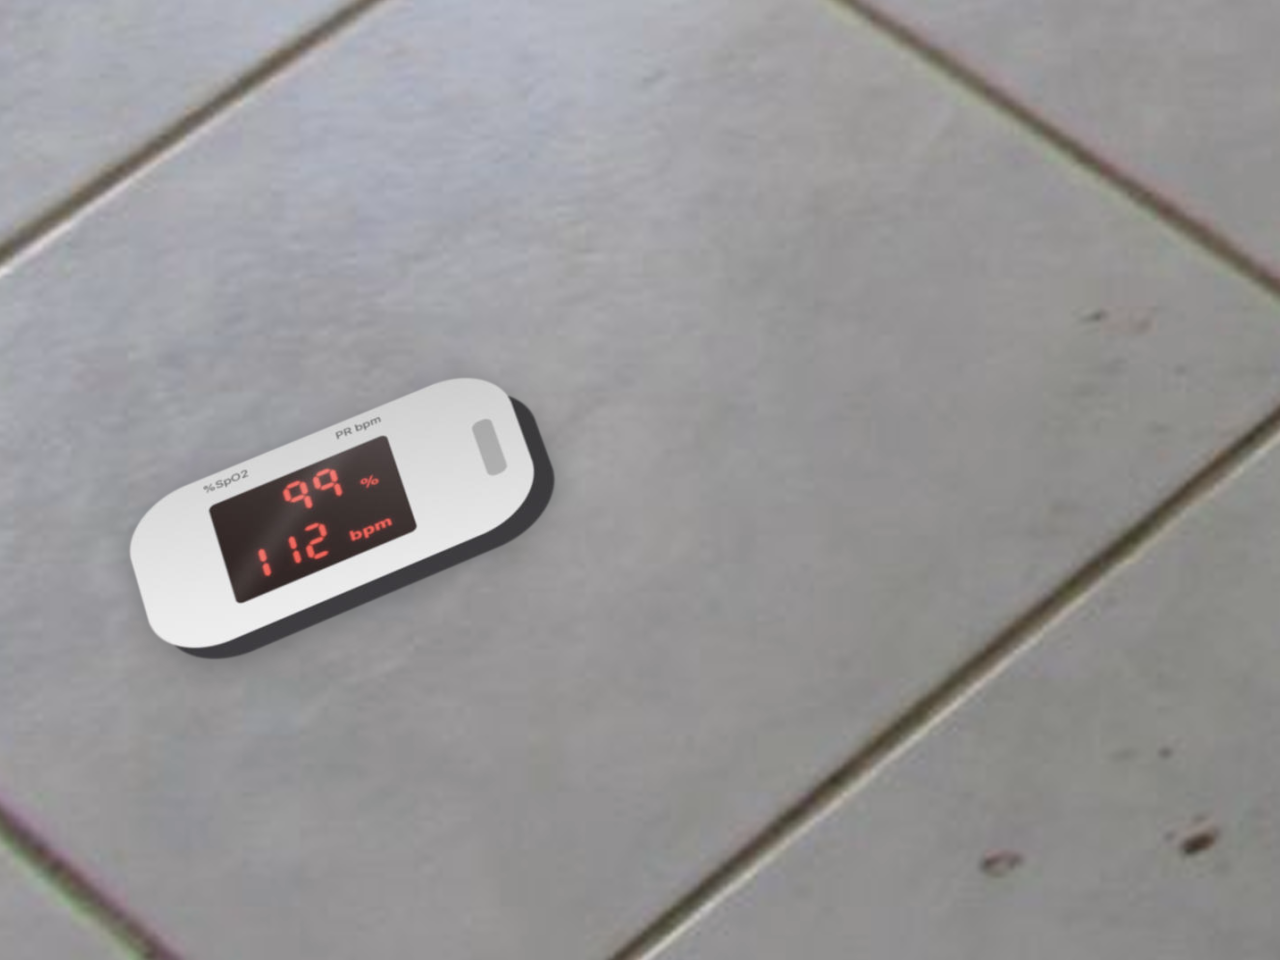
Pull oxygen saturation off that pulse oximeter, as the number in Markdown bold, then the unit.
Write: **99** %
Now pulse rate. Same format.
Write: **112** bpm
